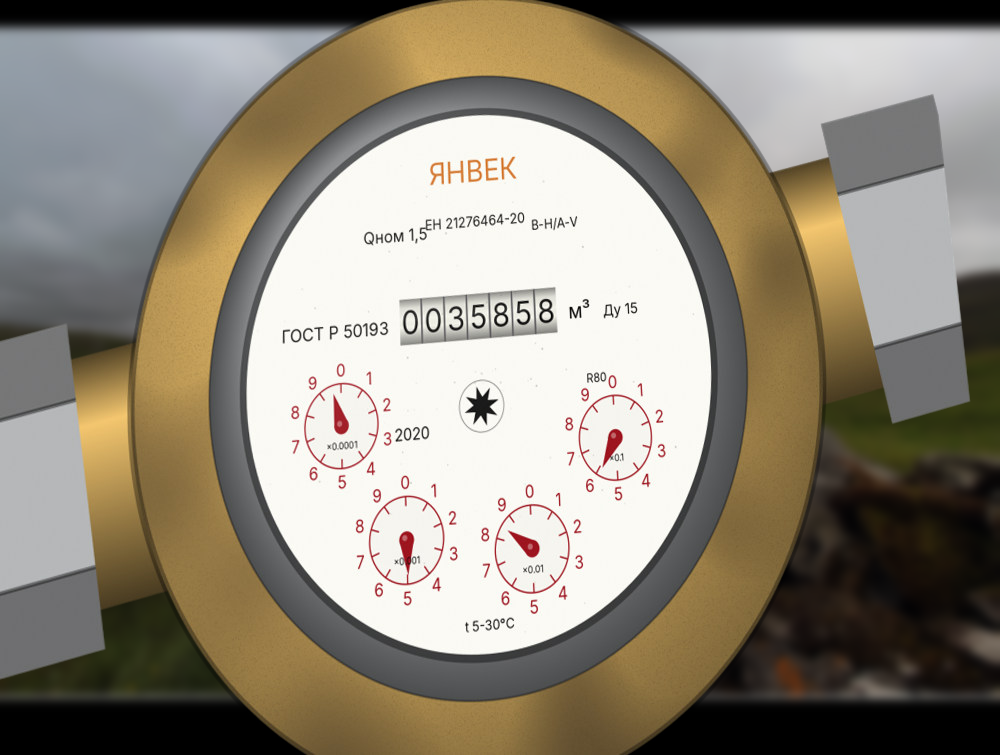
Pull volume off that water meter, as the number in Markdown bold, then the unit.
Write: **35858.5849** m³
